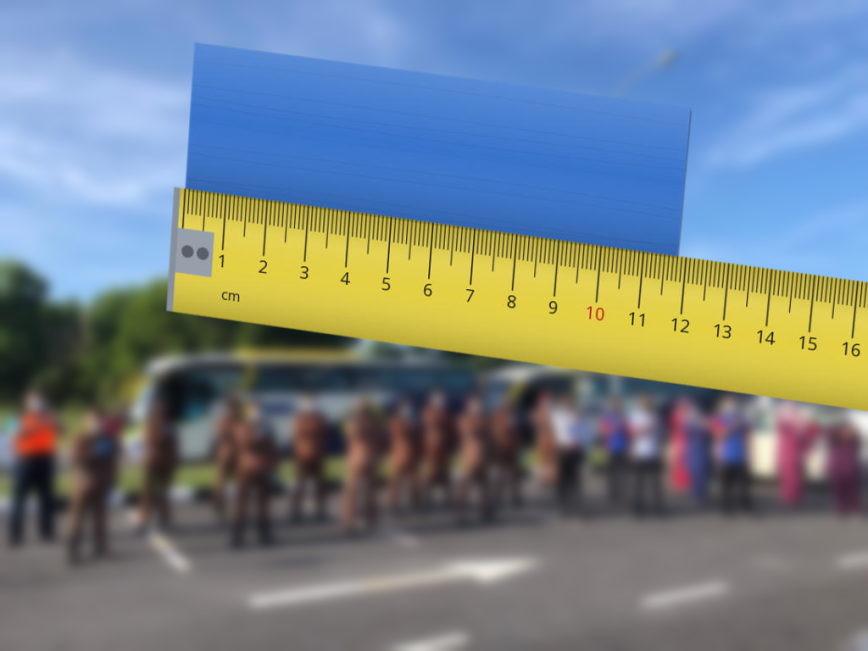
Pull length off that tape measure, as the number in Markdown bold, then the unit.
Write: **11.8** cm
